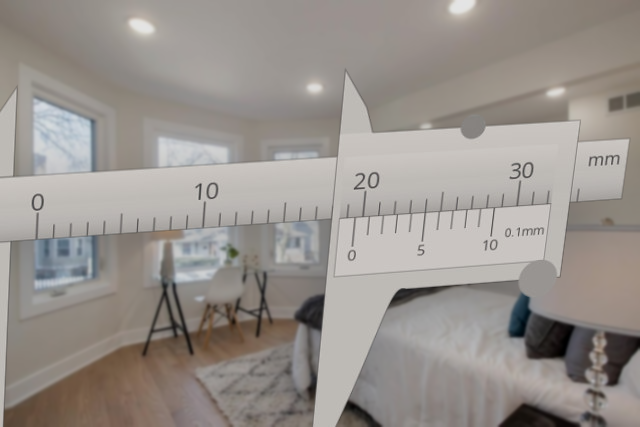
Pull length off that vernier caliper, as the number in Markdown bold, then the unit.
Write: **19.5** mm
